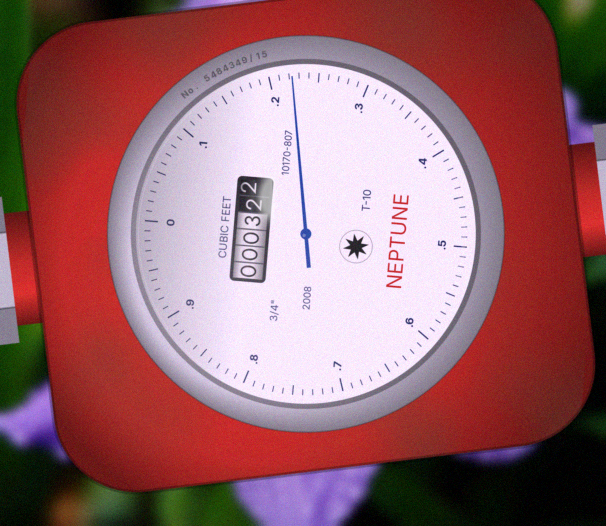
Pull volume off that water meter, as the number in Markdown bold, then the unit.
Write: **322.22** ft³
